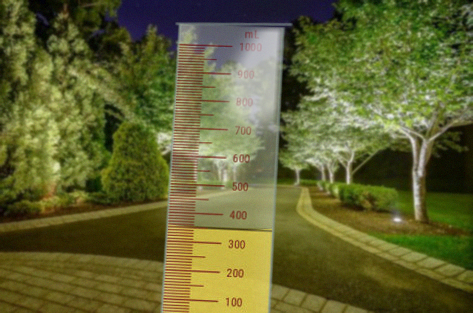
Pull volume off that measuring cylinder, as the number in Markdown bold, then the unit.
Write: **350** mL
